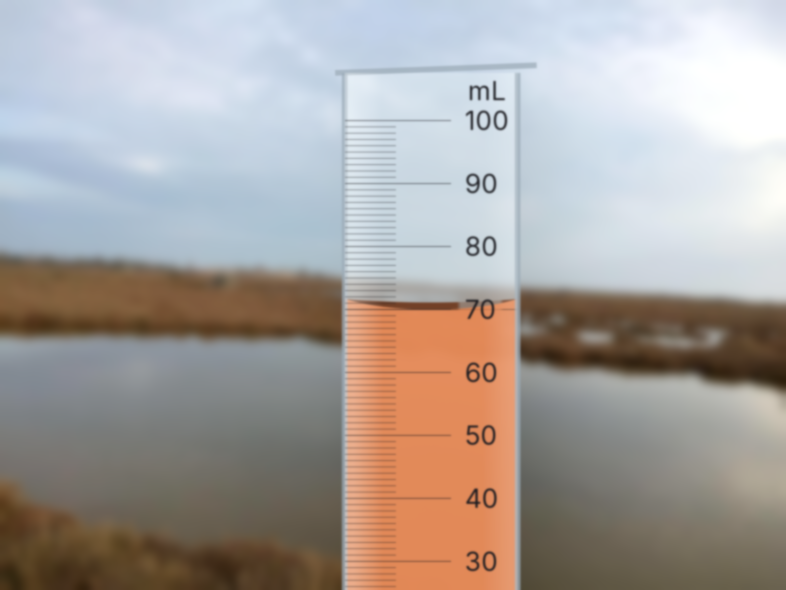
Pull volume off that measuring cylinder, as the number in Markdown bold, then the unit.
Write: **70** mL
